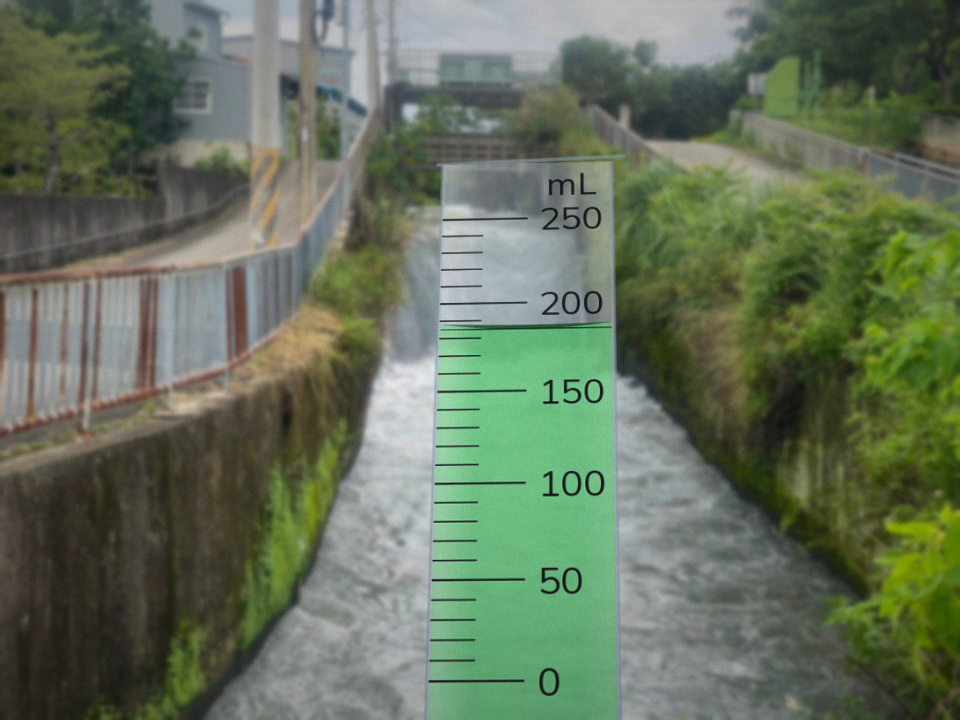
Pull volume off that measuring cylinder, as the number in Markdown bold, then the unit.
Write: **185** mL
